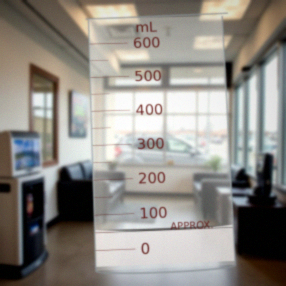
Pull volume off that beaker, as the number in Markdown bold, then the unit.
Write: **50** mL
